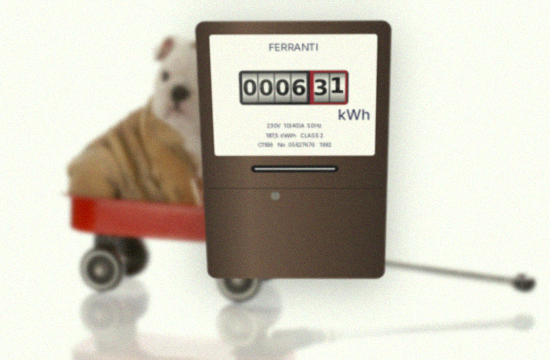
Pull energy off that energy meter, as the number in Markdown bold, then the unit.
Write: **6.31** kWh
